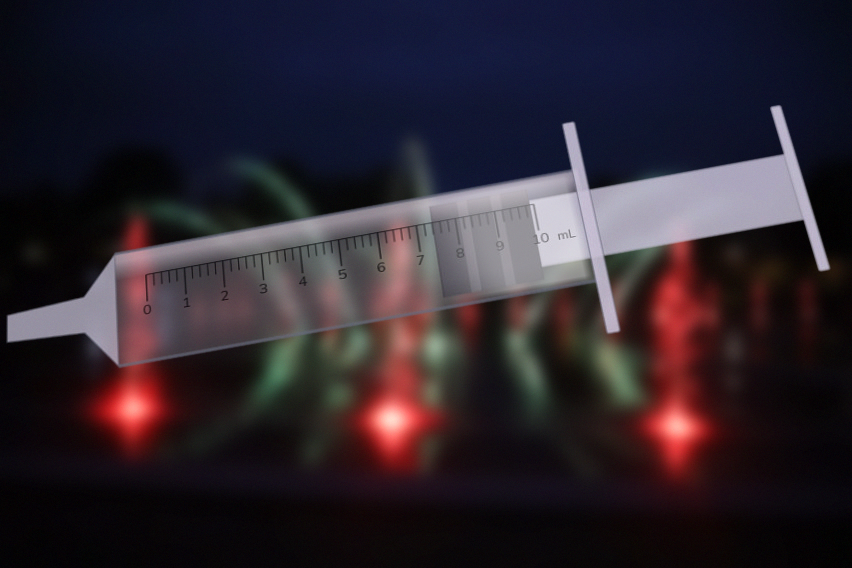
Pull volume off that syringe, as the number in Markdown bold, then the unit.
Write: **7.4** mL
